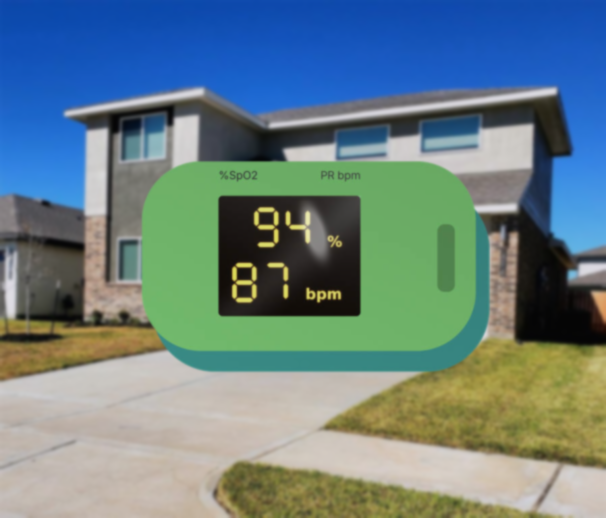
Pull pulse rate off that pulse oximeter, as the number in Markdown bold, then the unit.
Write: **87** bpm
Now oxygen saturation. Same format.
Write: **94** %
